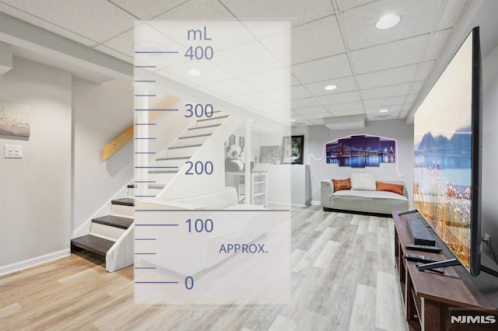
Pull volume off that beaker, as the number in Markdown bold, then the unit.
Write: **125** mL
